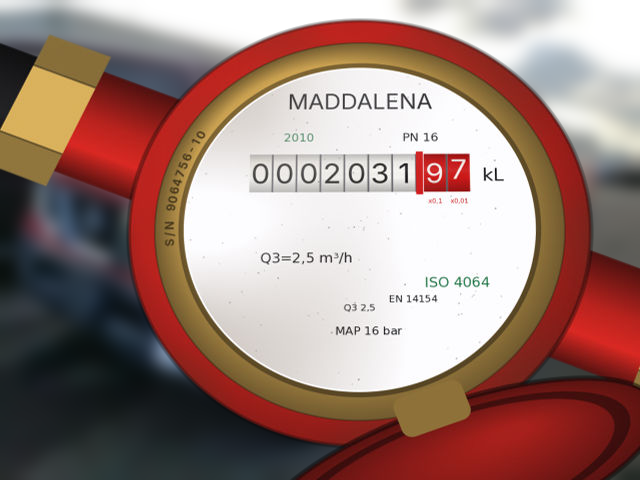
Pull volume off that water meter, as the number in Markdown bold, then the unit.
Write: **2031.97** kL
